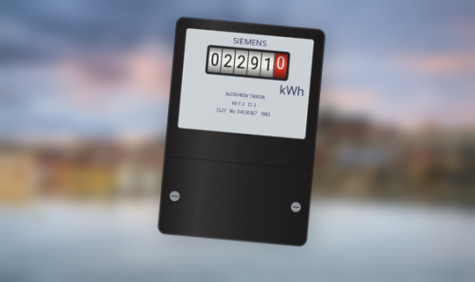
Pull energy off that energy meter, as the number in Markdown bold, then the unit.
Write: **2291.0** kWh
